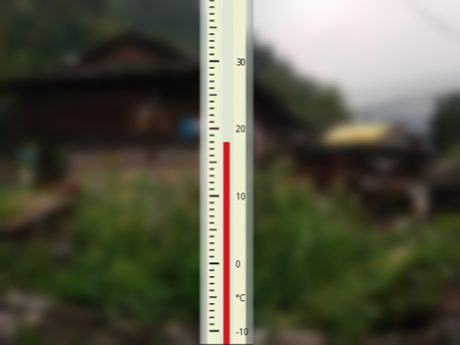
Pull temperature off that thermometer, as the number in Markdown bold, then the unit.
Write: **18** °C
